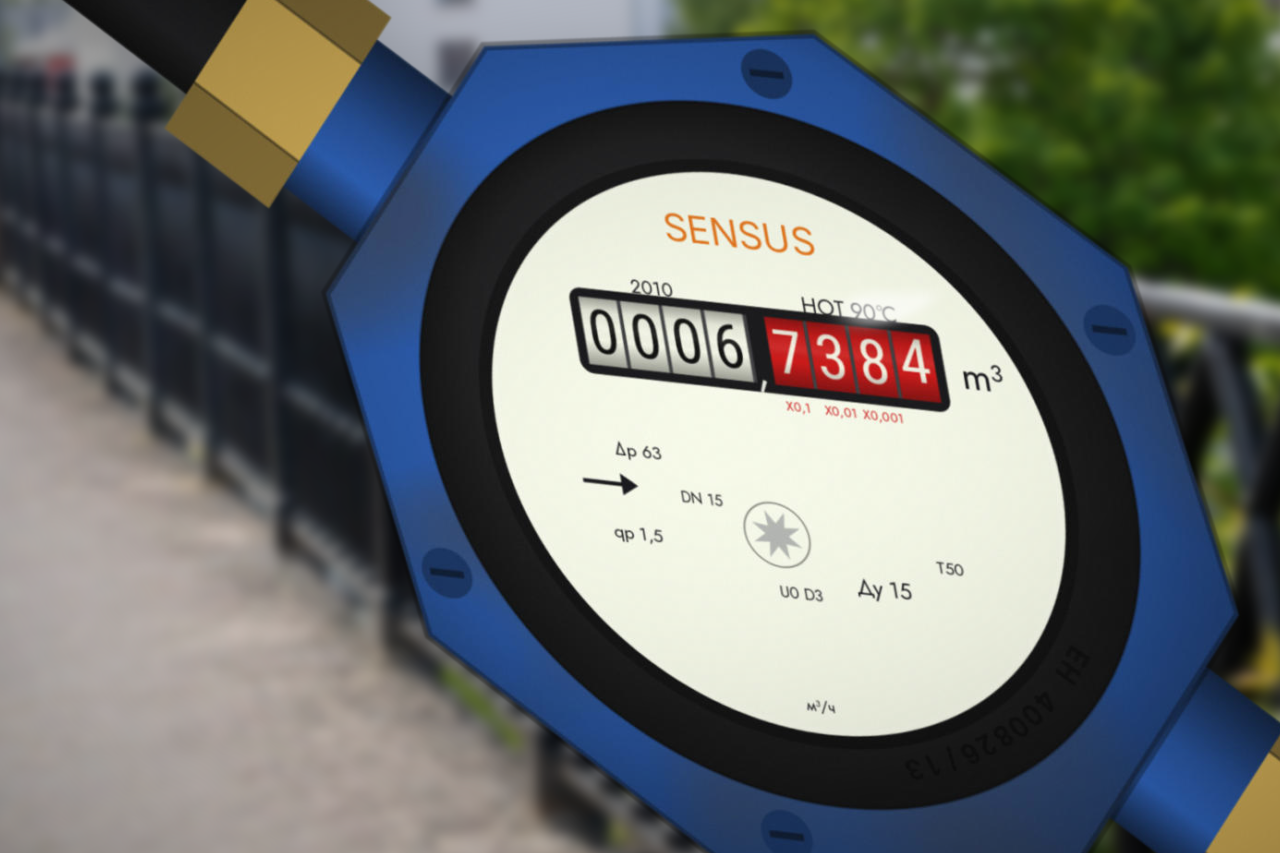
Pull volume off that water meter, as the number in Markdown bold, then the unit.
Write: **6.7384** m³
